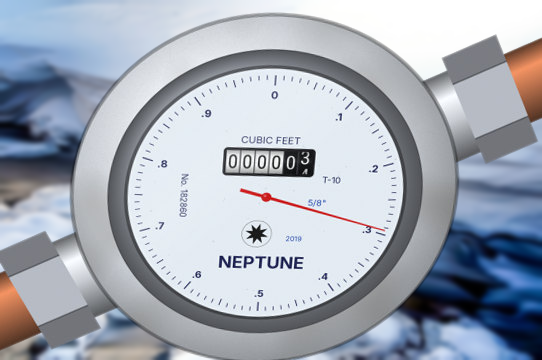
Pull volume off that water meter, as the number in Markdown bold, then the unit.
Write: **3.29** ft³
